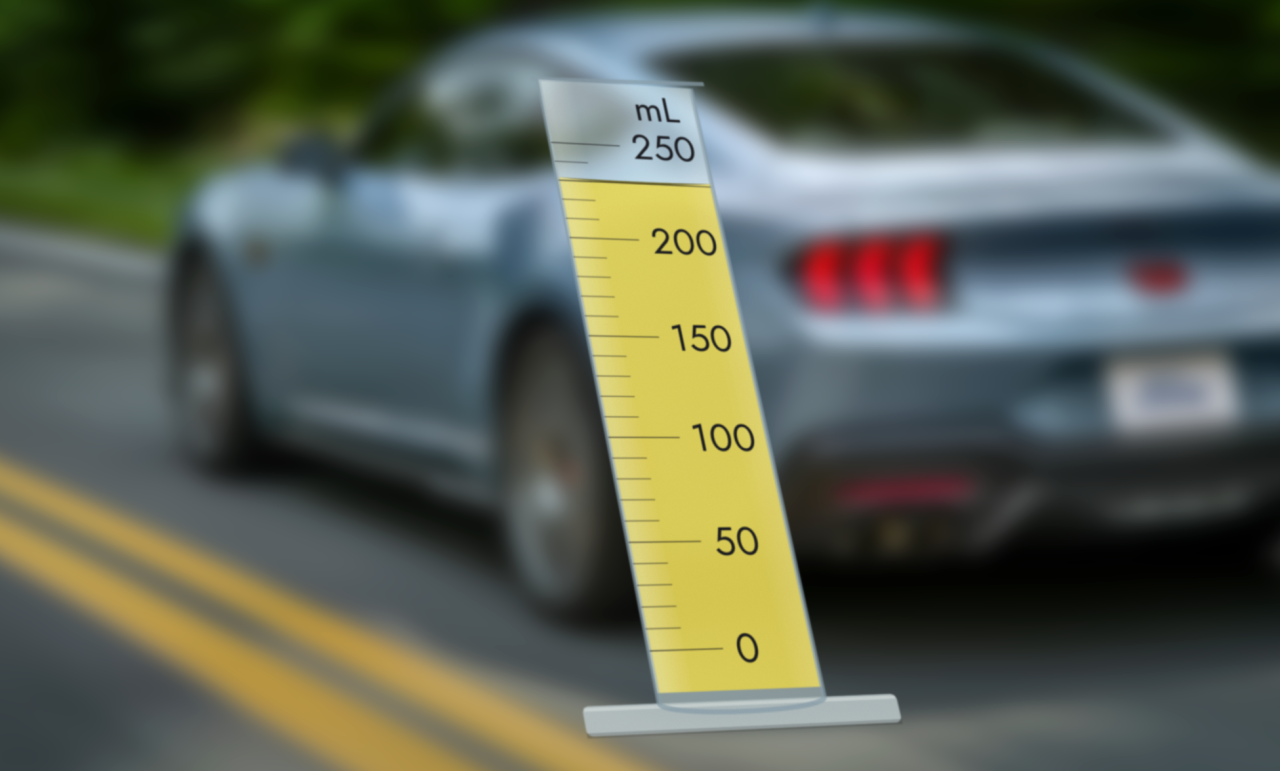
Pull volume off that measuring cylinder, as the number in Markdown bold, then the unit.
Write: **230** mL
